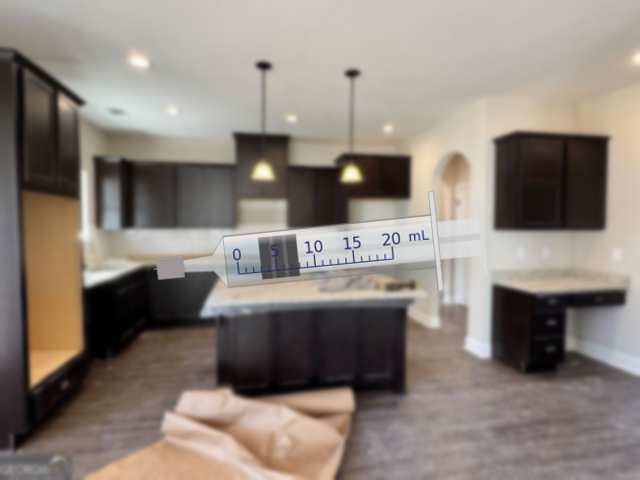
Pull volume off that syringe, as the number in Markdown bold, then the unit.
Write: **3** mL
